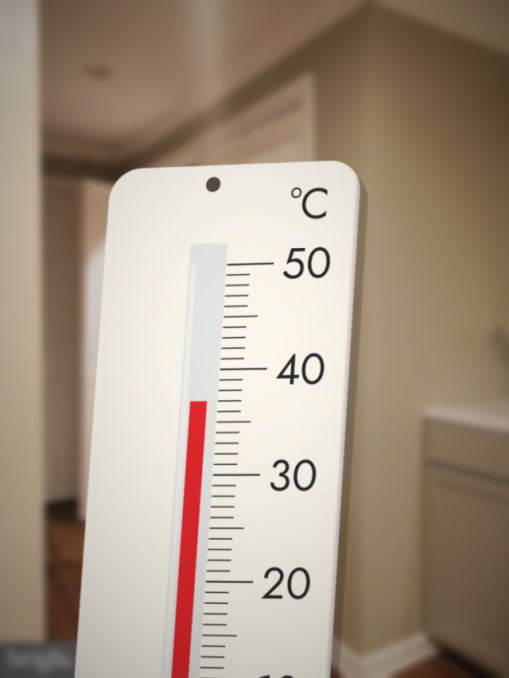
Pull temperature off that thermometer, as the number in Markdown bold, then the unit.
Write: **37** °C
